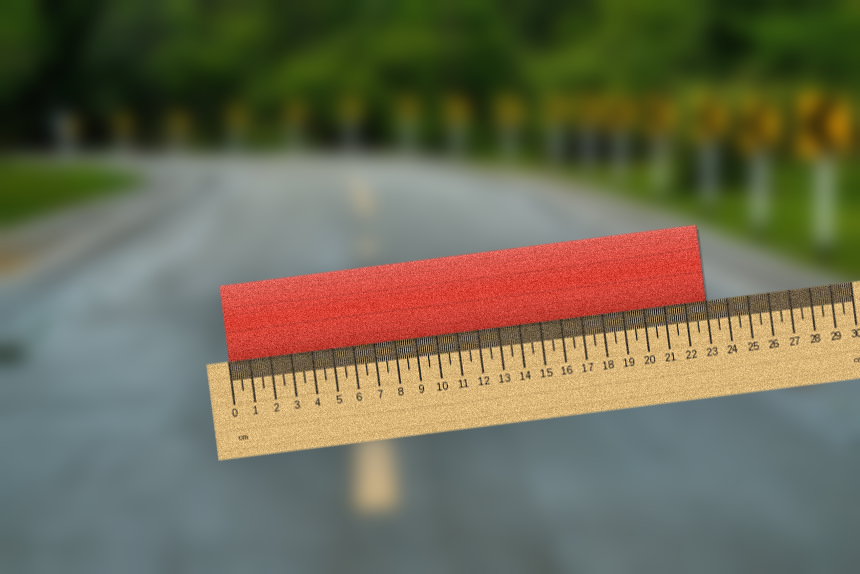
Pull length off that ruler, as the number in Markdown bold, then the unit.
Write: **23** cm
